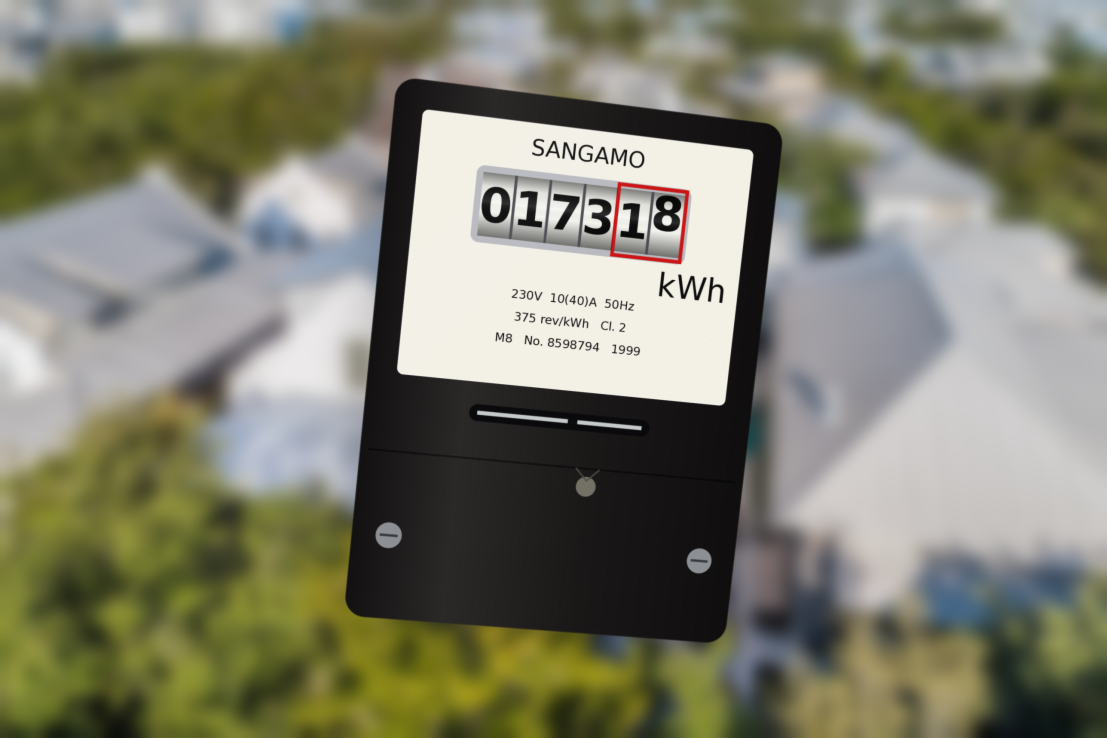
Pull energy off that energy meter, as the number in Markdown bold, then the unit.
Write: **173.18** kWh
